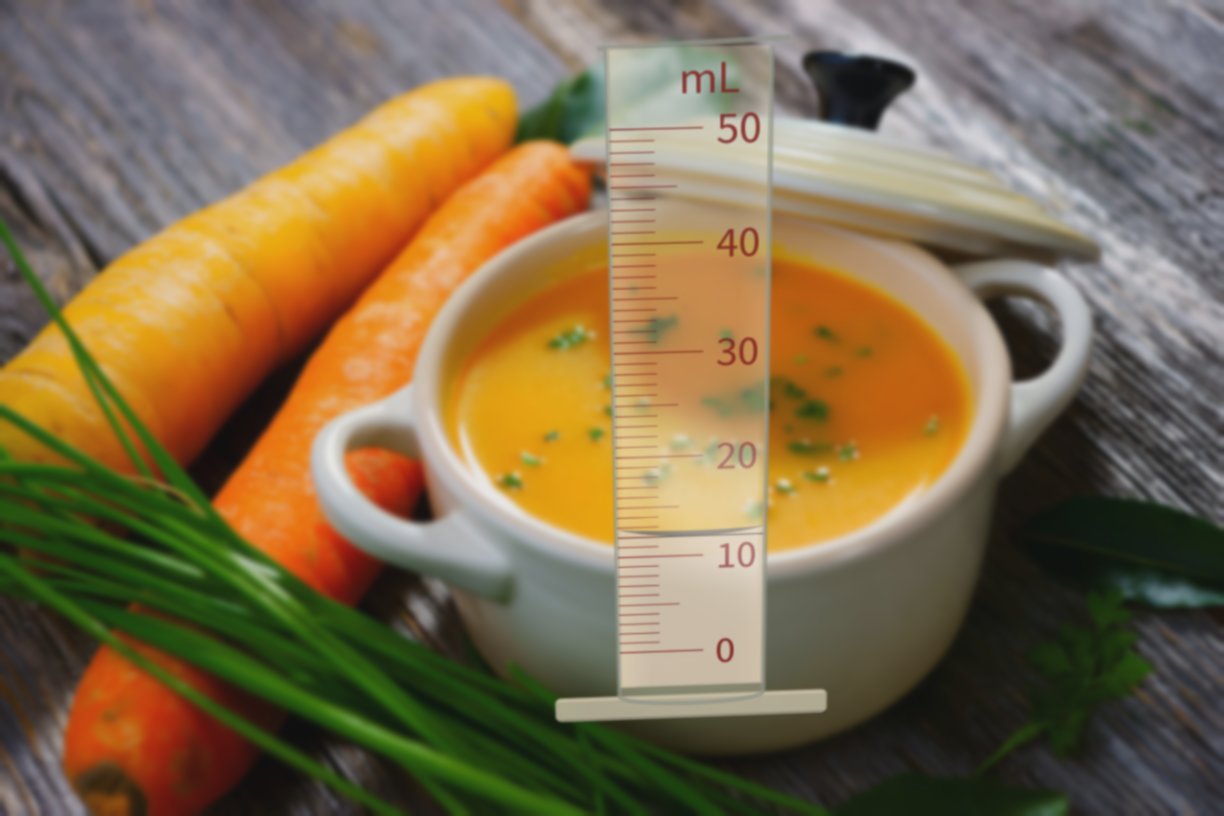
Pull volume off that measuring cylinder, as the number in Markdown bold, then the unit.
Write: **12** mL
